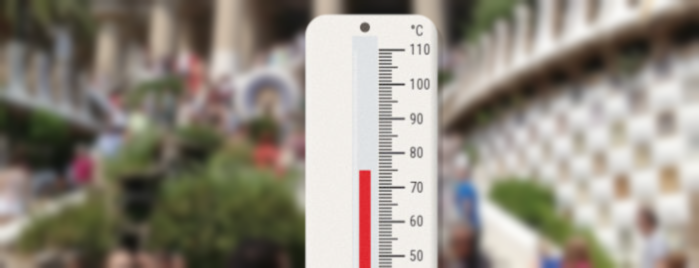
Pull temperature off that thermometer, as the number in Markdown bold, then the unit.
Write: **75** °C
